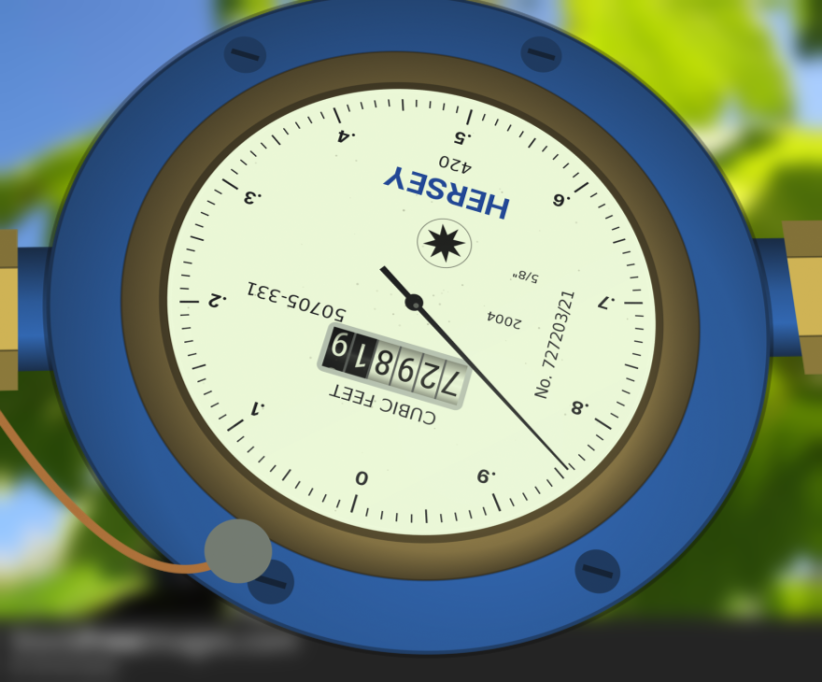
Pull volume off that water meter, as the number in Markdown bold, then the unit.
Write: **729818.84** ft³
